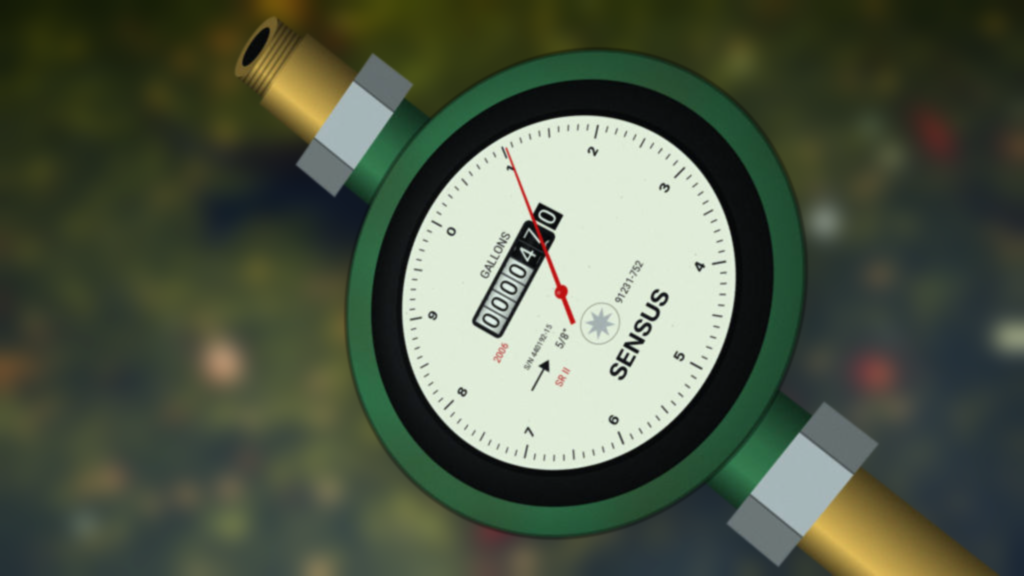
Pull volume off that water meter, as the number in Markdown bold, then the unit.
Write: **471.0** gal
